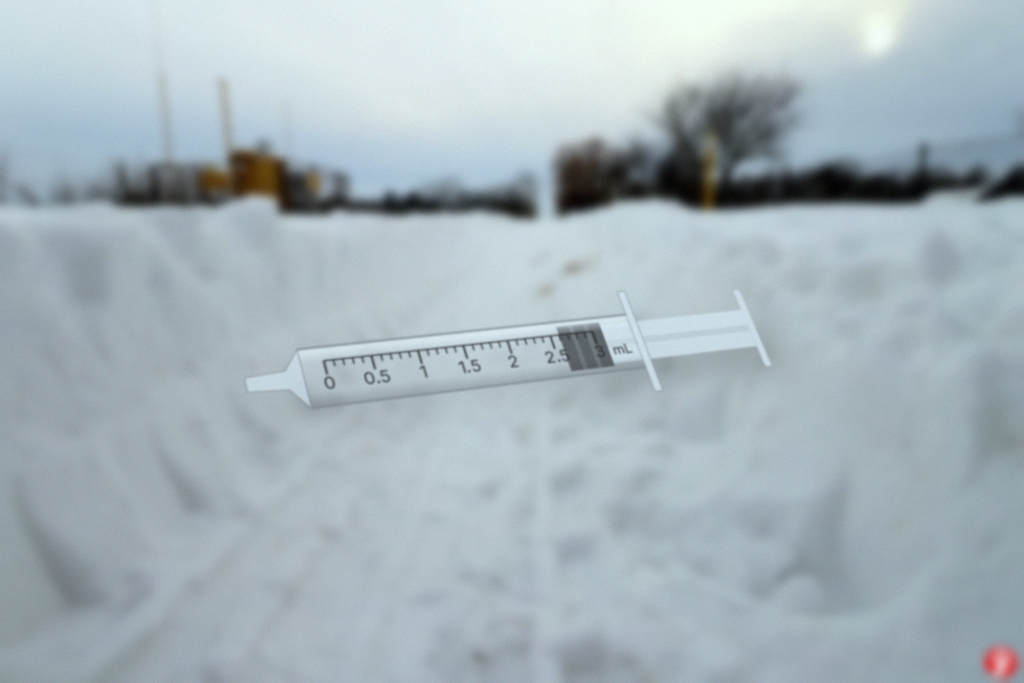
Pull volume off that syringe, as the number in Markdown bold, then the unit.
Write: **2.6** mL
